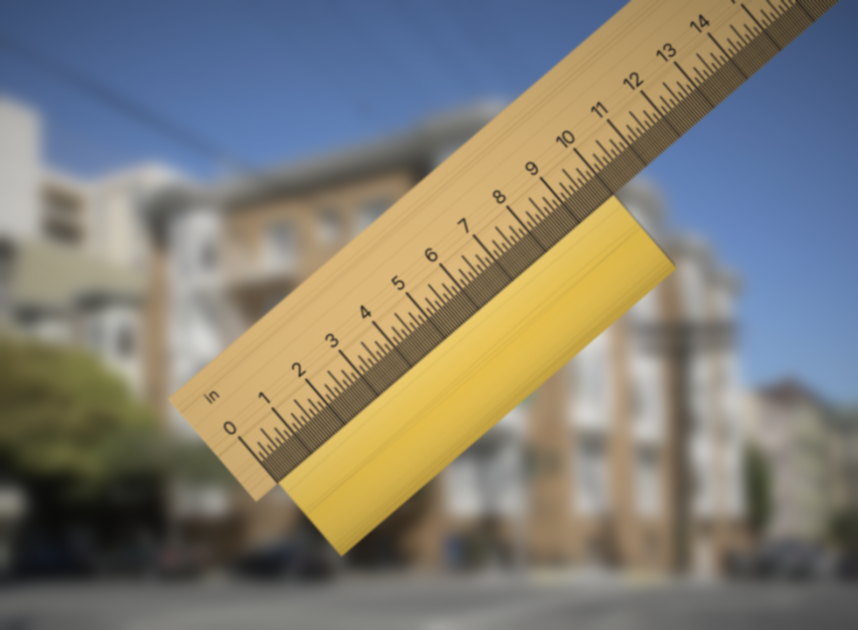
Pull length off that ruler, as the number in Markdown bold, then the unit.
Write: **10** in
